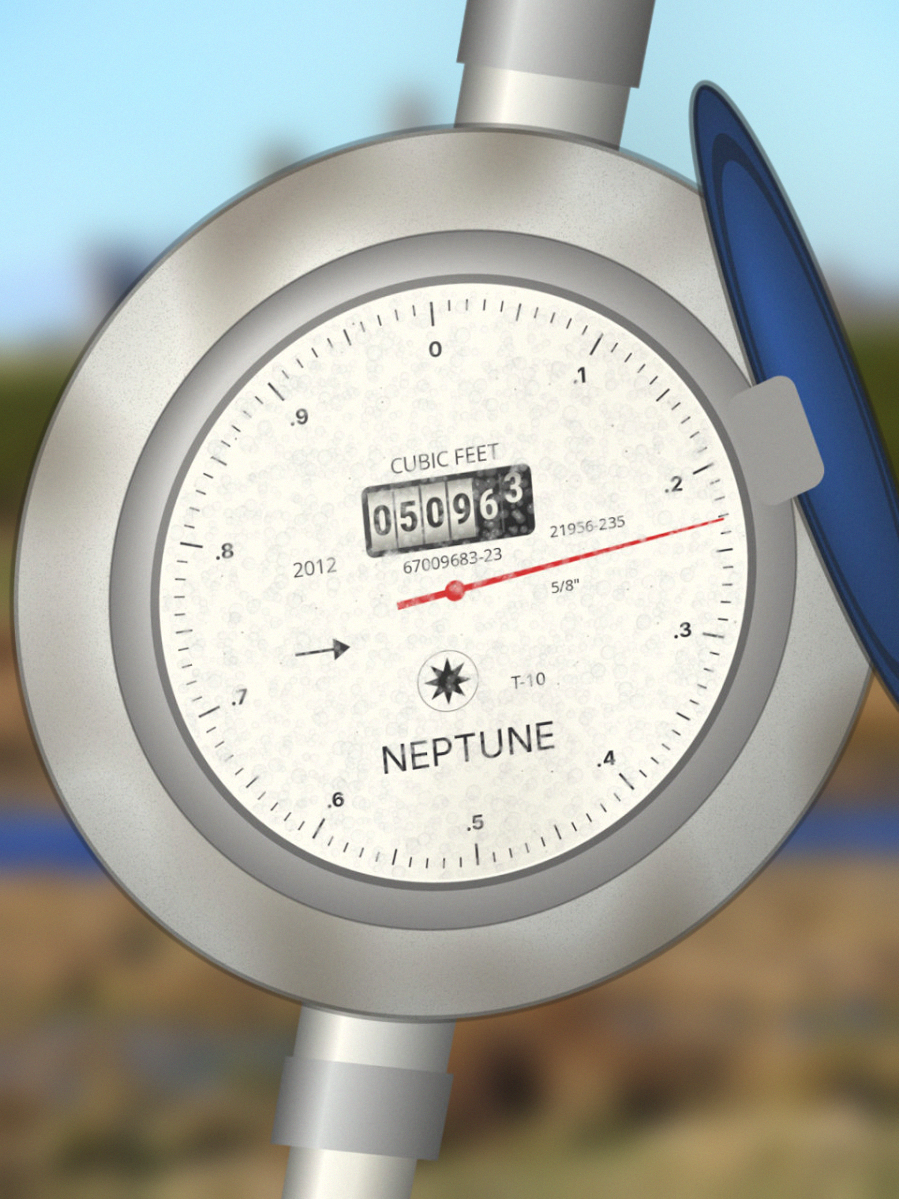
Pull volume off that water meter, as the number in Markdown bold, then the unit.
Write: **50963.23** ft³
